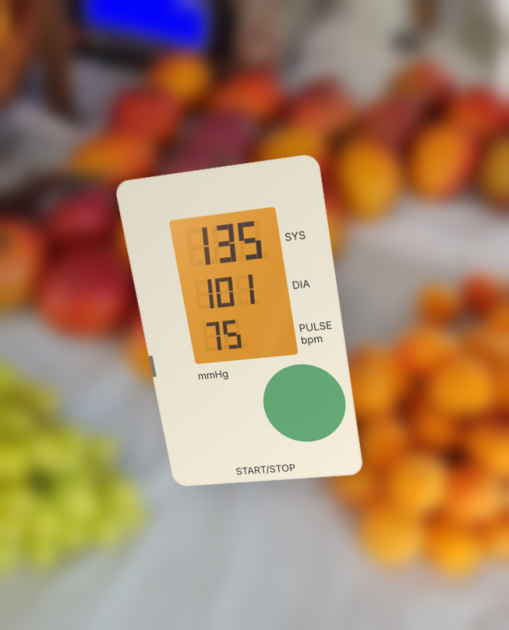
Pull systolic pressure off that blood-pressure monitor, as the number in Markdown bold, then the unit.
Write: **135** mmHg
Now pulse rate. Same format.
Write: **75** bpm
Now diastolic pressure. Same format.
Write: **101** mmHg
